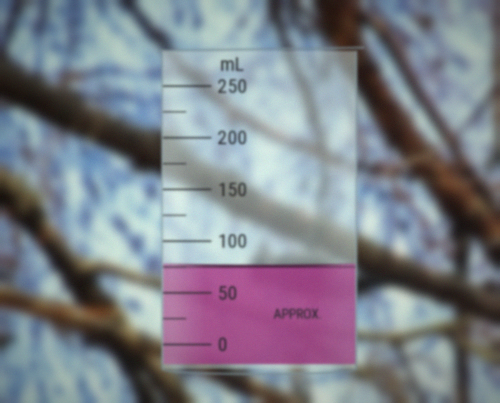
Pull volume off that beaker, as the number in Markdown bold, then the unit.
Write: **75** mL
